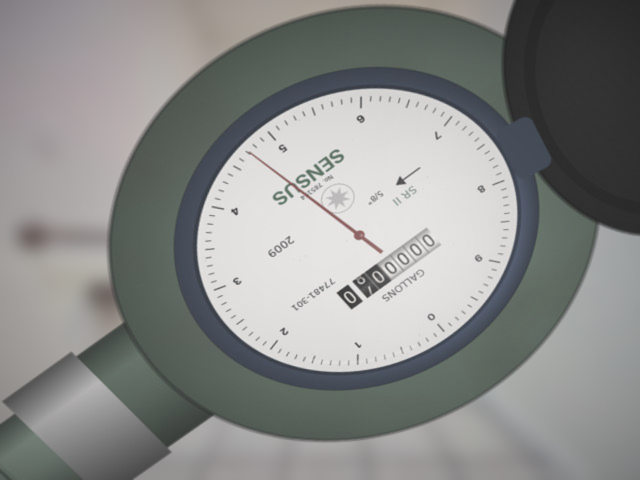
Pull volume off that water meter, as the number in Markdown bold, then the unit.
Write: **74.7** gal
